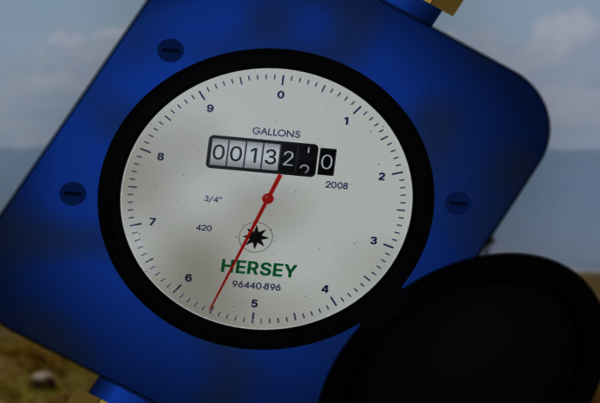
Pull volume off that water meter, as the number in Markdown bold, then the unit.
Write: **13215.5** gal
